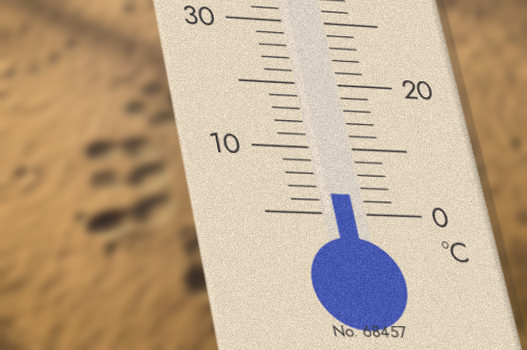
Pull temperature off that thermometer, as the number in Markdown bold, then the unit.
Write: **3** °C
